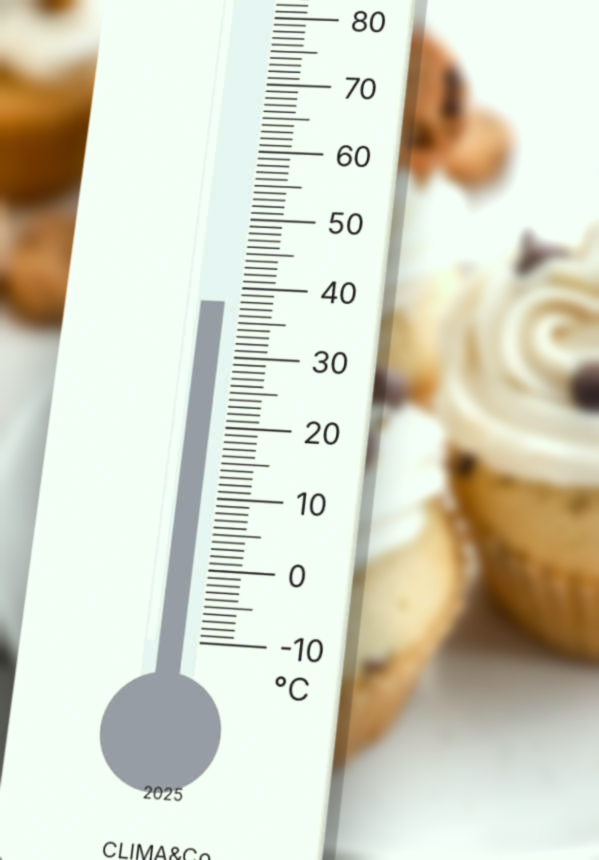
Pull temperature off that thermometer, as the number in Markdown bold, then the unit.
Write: **38** °C
